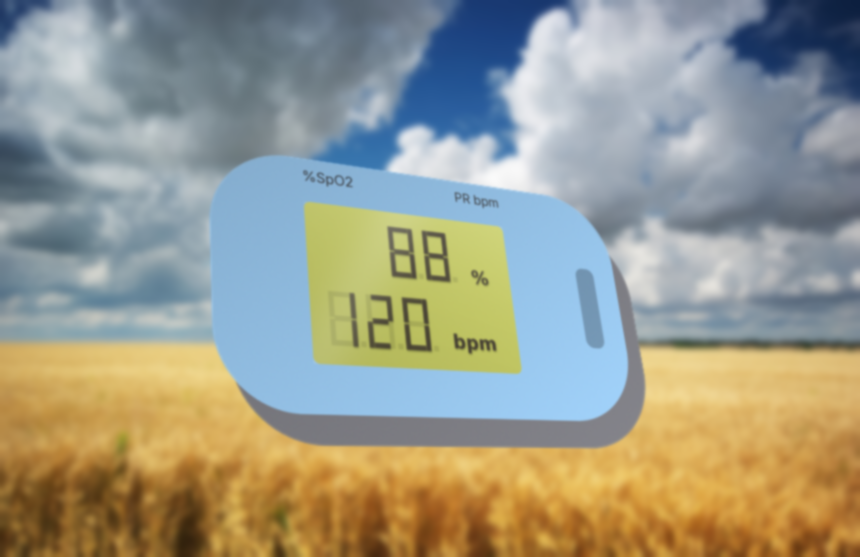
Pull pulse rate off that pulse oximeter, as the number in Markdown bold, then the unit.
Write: **120** bpm
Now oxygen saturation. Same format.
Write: **88** %
